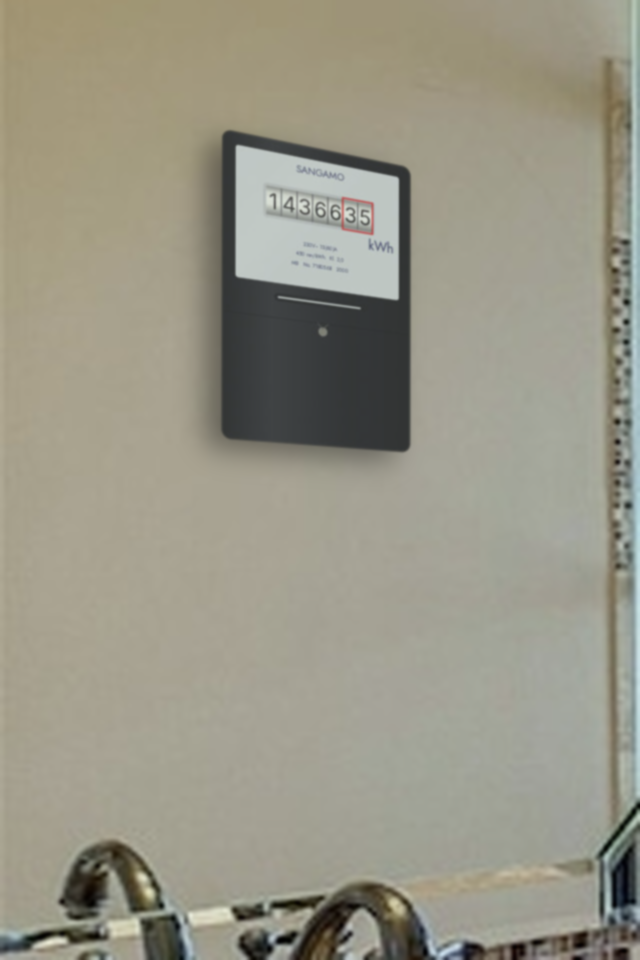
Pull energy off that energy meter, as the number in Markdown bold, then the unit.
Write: **14366.35** kWh
